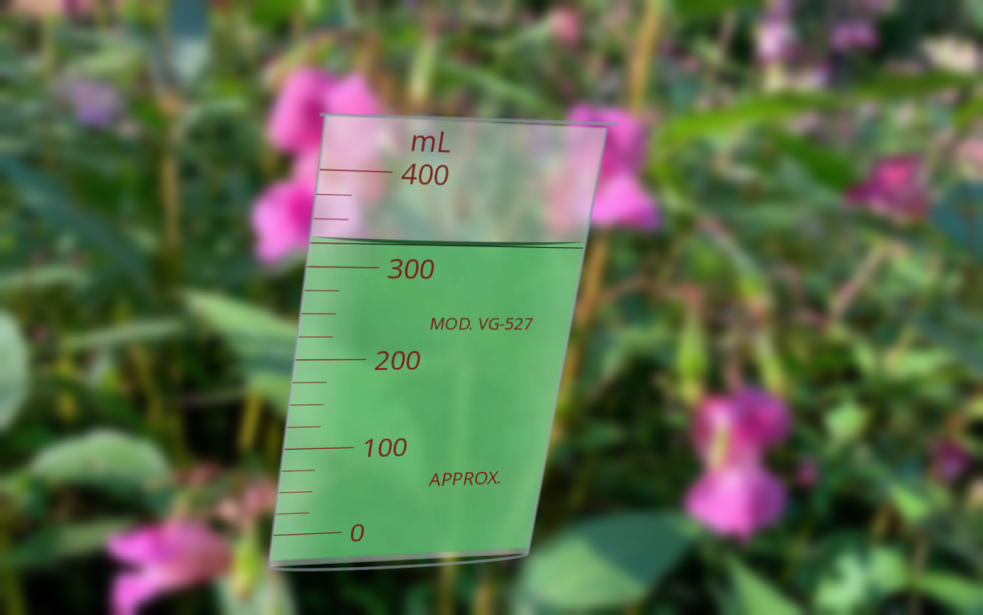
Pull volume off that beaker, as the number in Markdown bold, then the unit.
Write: **325** mL
